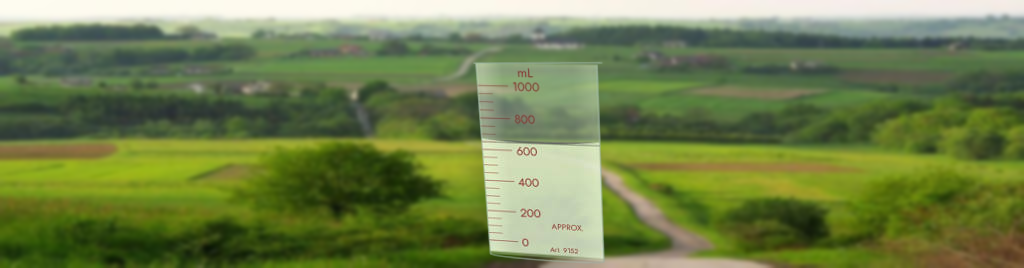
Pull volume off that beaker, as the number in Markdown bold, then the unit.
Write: **650** mL
